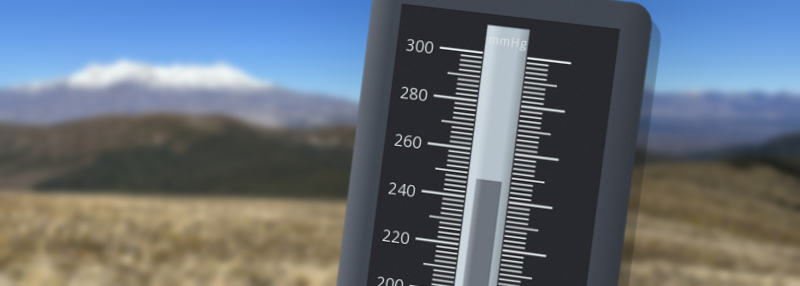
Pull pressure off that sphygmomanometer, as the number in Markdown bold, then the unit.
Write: **248** mmHg
